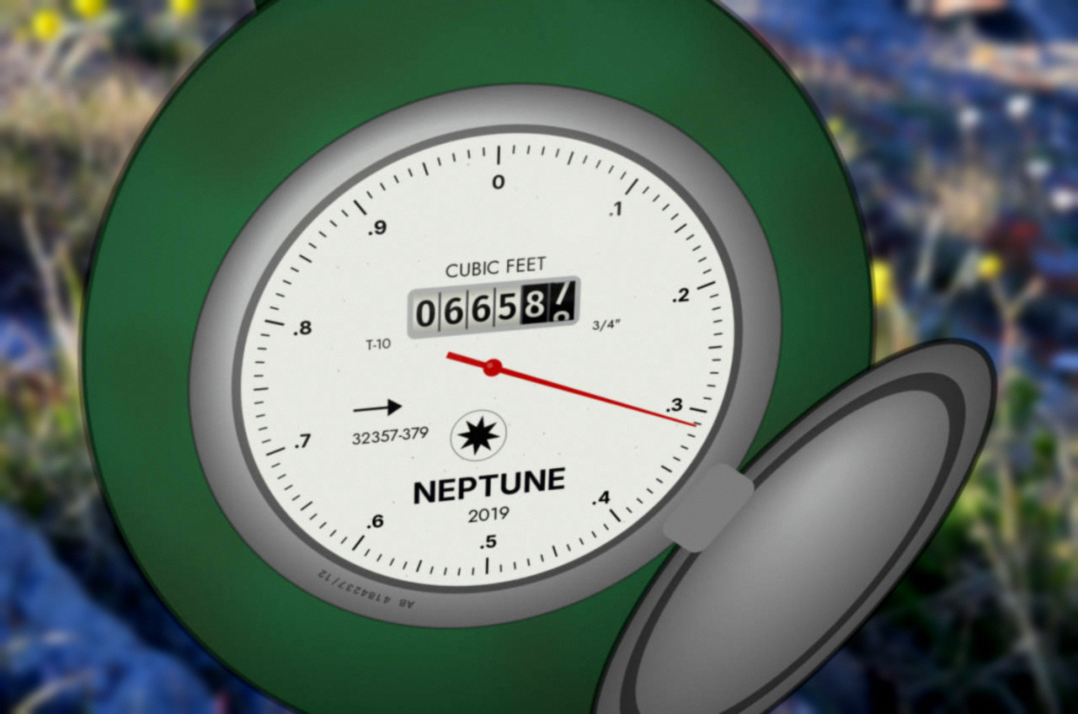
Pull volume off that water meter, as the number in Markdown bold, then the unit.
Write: **66587.31** ft³
